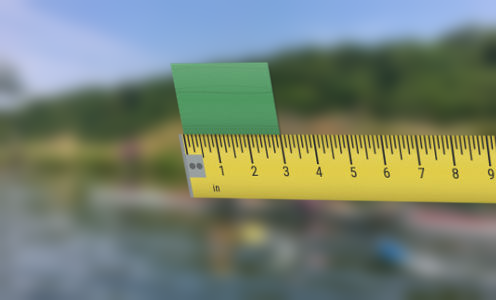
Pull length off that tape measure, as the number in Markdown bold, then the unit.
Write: **3** in
